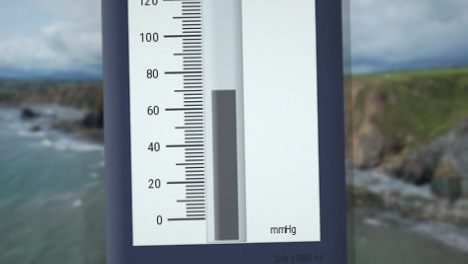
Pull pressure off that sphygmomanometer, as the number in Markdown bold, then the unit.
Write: **70** mmHg
